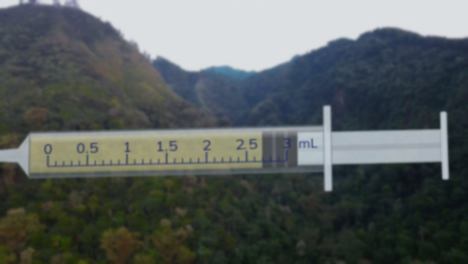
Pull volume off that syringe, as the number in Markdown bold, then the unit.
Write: **2.7** mL
